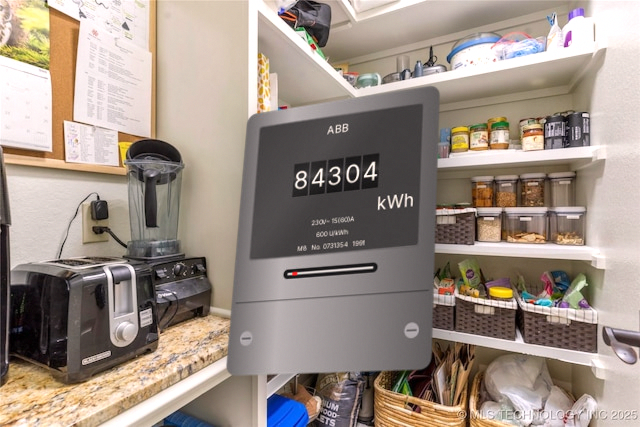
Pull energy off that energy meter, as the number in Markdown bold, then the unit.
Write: **84304** kWh
